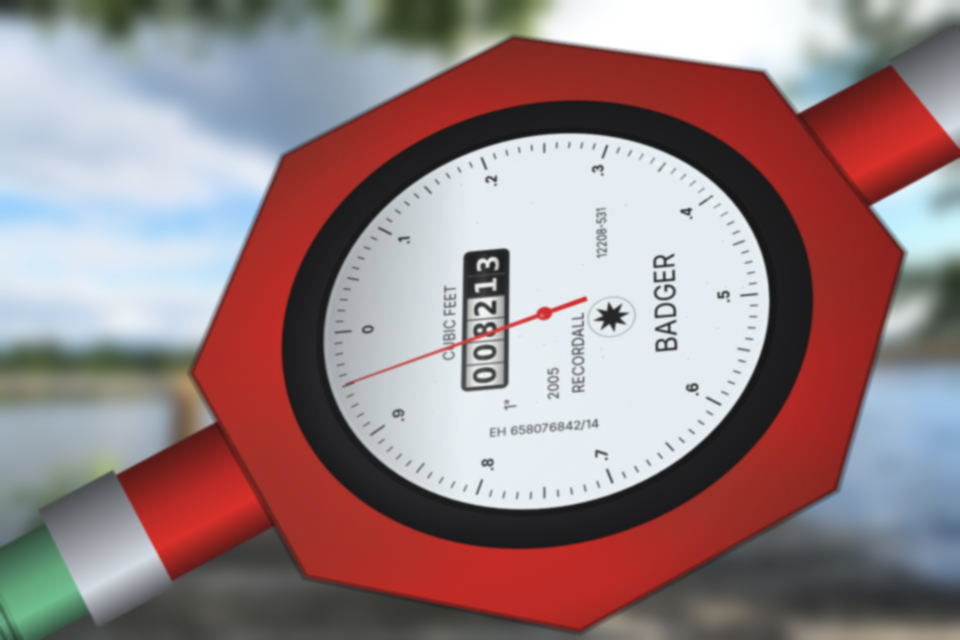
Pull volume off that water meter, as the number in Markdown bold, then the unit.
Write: **8212.95** ft³
